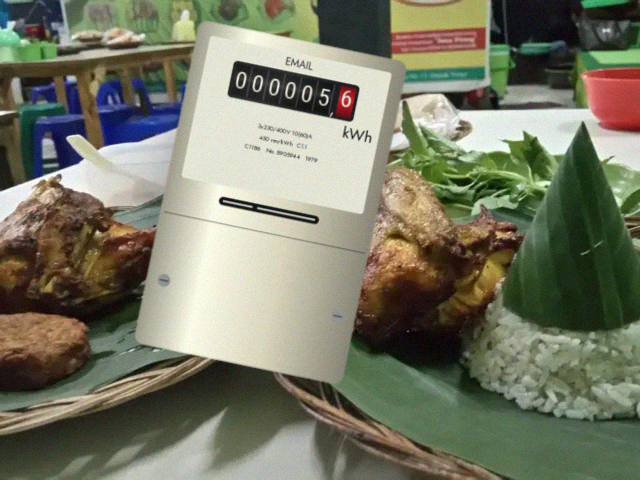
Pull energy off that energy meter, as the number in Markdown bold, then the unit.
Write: **5.6** kWh
